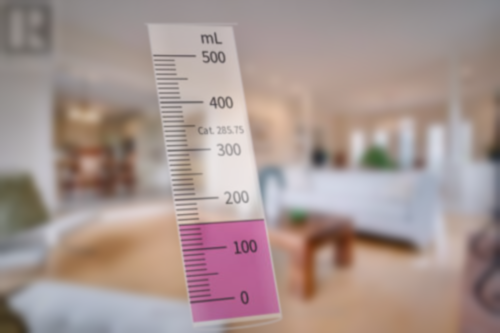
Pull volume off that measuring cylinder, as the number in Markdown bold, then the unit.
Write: **150** mL
